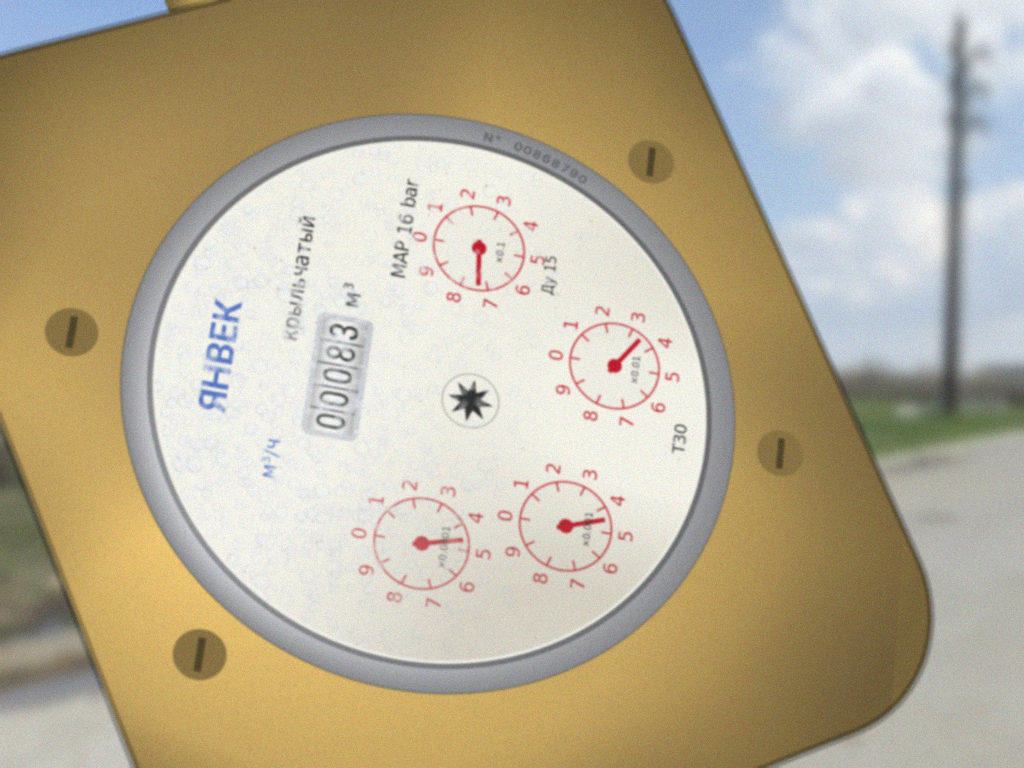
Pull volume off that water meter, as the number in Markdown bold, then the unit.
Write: **83.7344** m³
